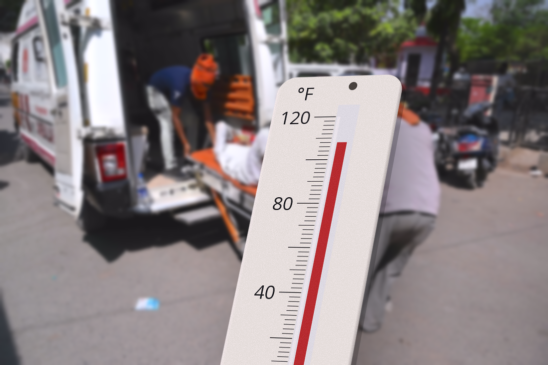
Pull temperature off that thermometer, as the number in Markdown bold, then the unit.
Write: **108** °F
